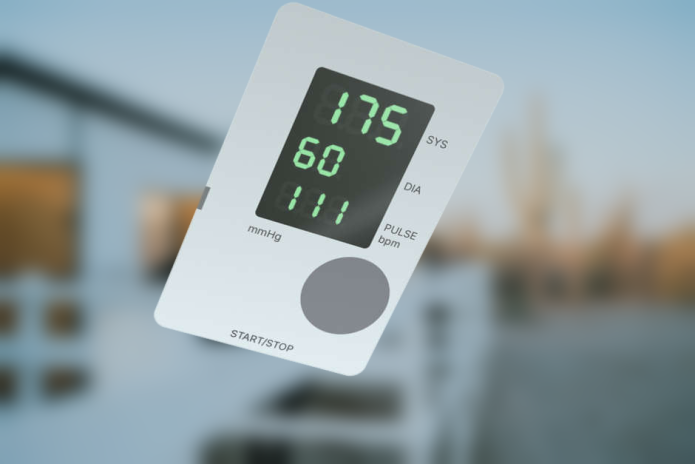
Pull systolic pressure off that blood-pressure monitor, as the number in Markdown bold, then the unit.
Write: **175** mmHg
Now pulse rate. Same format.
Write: **111** bpm
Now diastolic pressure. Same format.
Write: **60** mmHg
